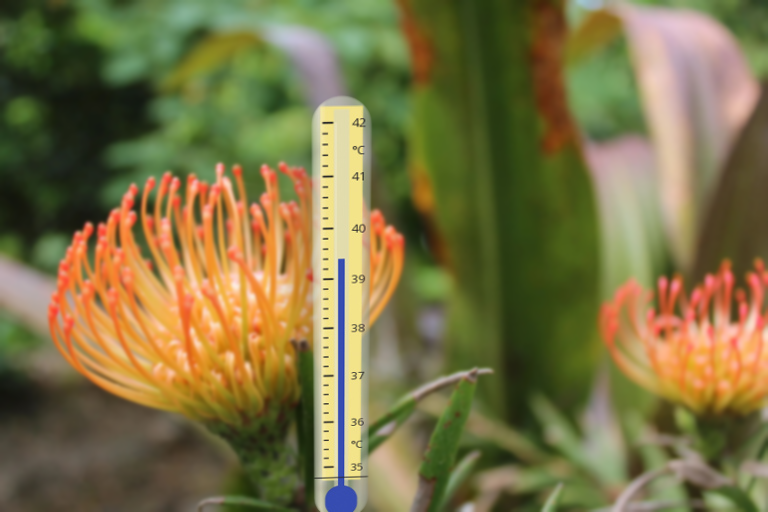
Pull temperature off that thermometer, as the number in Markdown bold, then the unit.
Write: **39.4** °C
